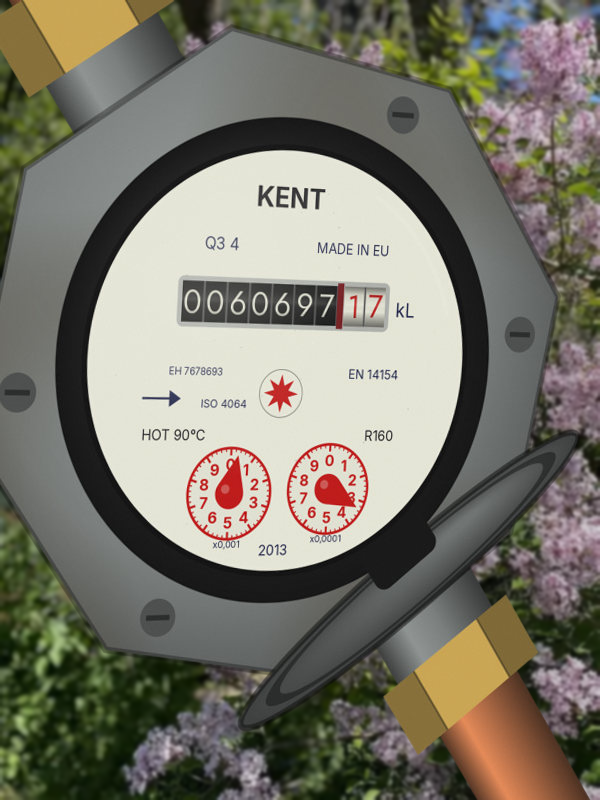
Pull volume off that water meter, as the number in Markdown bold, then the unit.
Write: **60697.1703** kL
